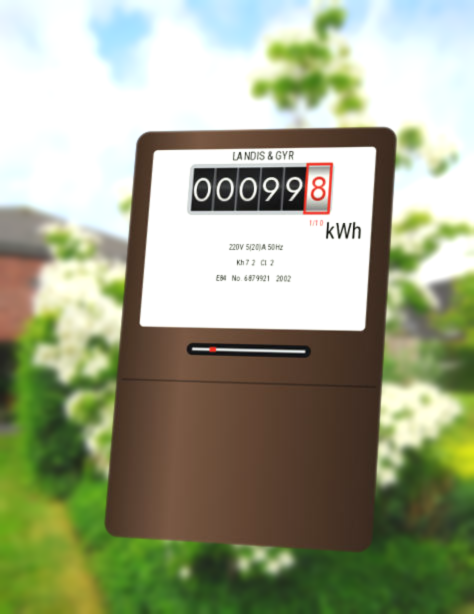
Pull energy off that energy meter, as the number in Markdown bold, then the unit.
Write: **99.8** kWh
